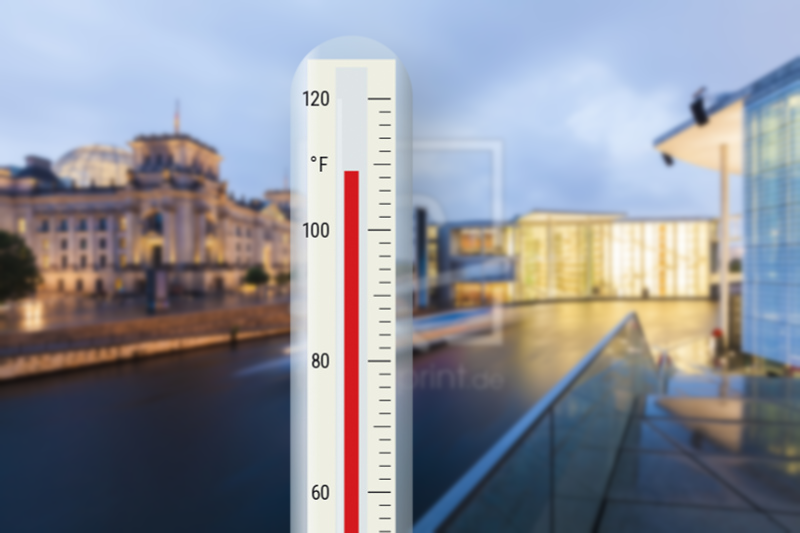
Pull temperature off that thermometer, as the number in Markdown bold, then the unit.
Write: **109** °F
